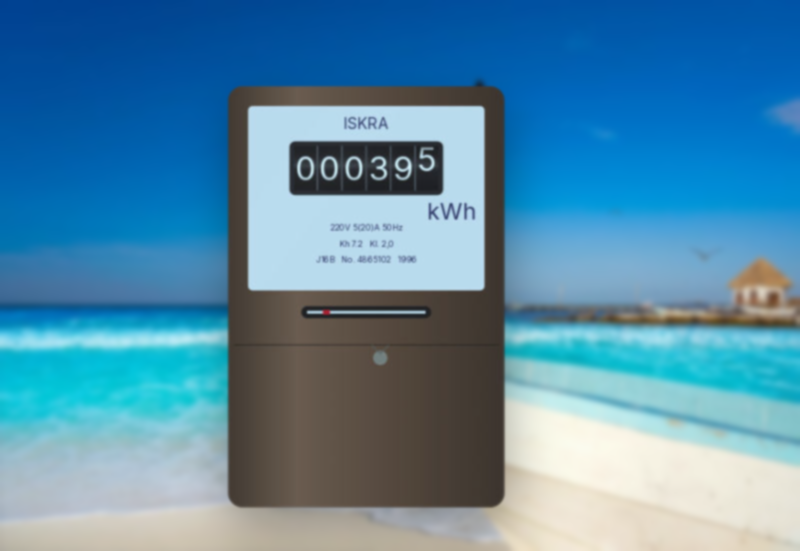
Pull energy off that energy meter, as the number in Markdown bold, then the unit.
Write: **395** kWh
